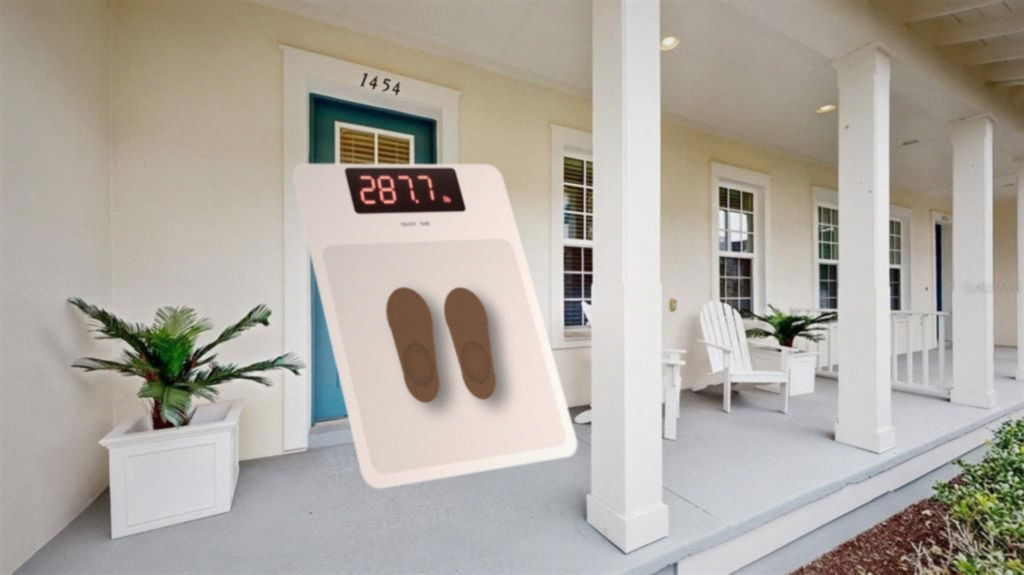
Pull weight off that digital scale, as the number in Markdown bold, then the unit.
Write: **287.7** lb
